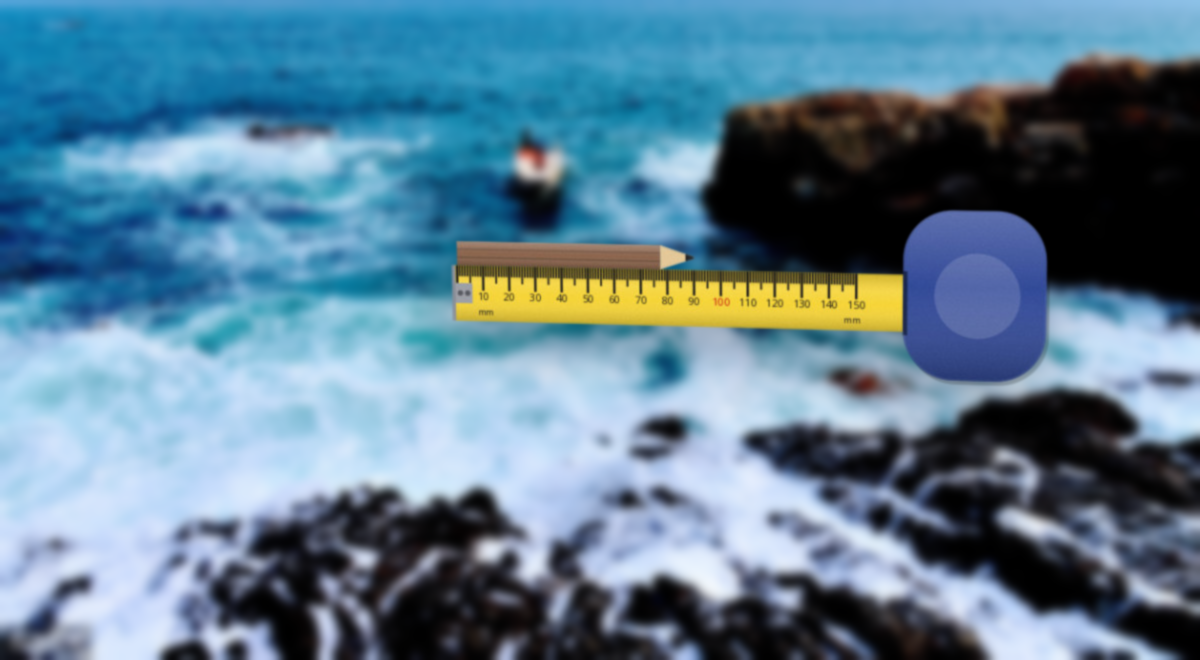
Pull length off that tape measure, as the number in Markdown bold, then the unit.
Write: **90** mm
